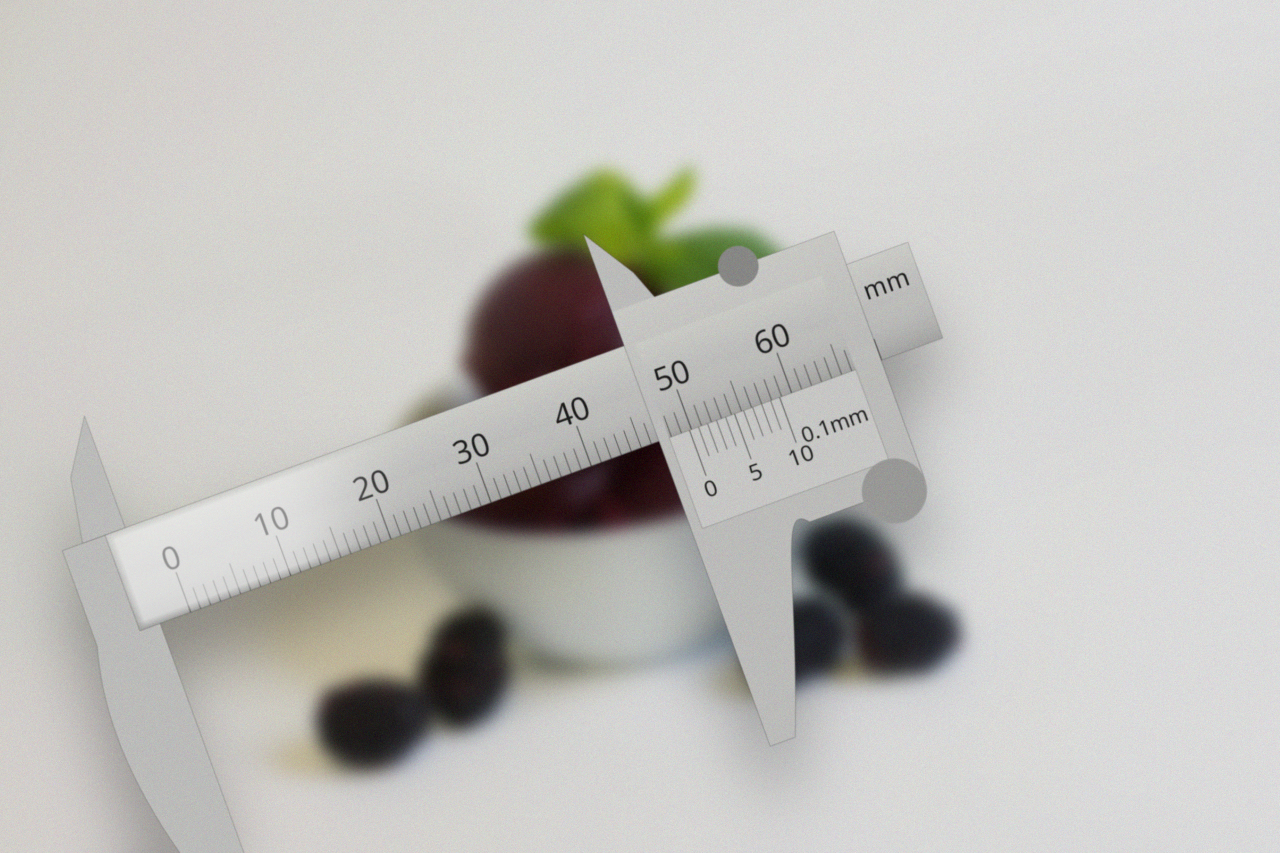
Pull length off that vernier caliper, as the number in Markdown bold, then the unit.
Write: **49.8** mm
